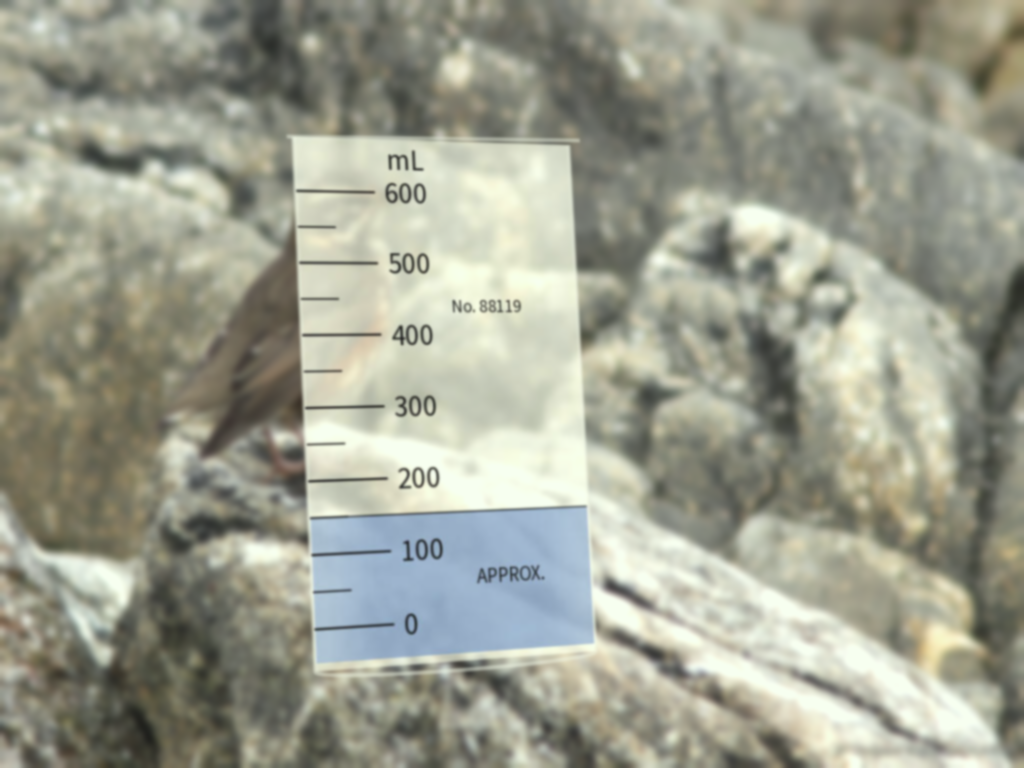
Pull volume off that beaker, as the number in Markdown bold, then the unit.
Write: **150** mL
